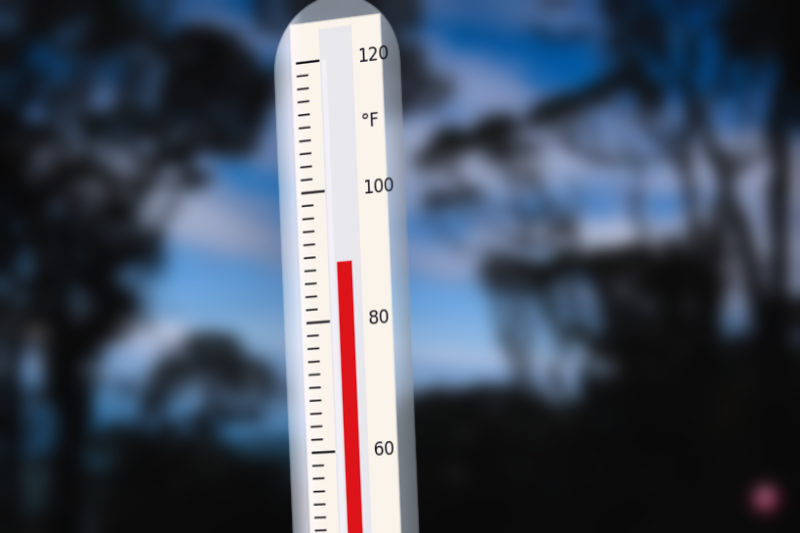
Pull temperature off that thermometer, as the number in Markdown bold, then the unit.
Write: **89** °F
